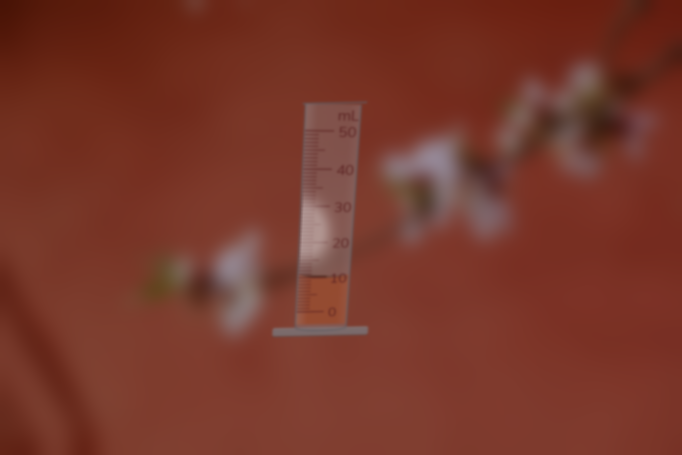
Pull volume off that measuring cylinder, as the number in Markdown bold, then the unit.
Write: **10** mL
